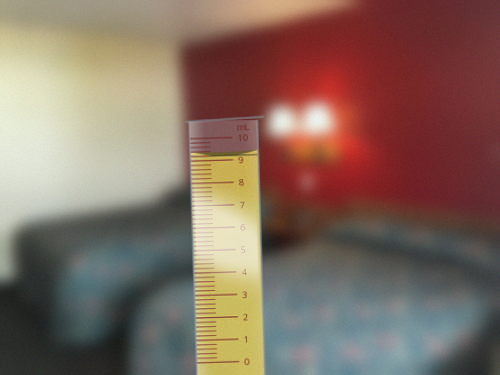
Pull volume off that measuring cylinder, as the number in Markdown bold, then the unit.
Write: **9.2** mL
